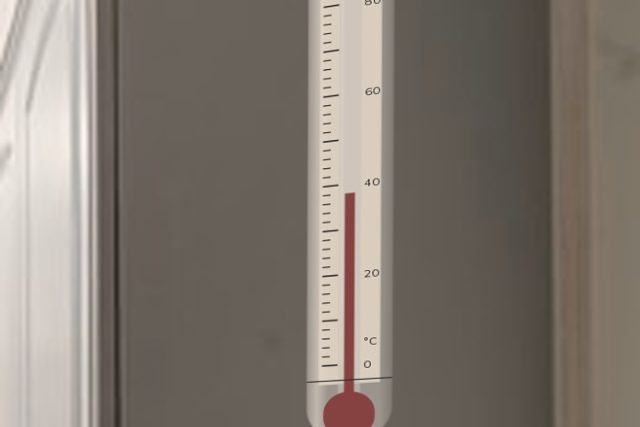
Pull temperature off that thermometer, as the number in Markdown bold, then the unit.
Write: **38** °C
